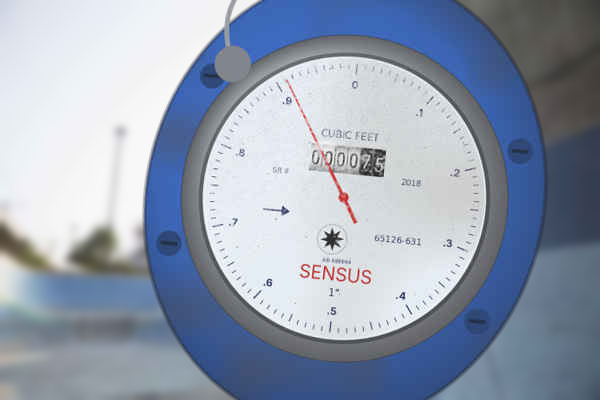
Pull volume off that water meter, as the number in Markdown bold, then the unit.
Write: **74.91** ft³
